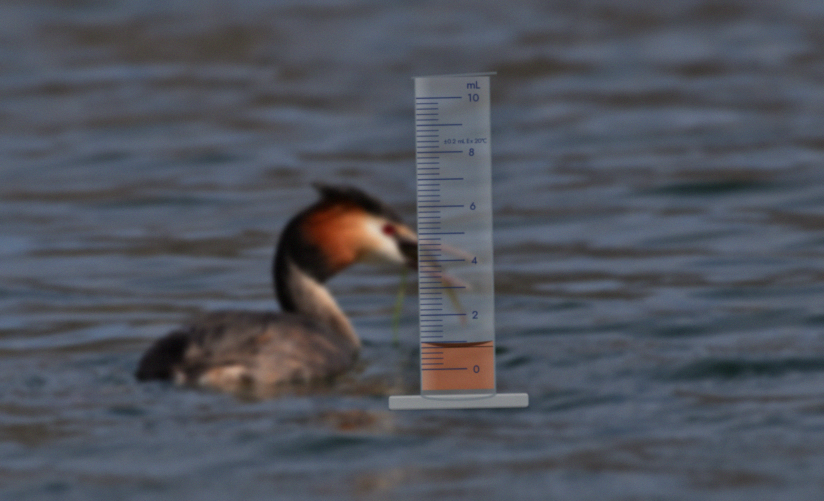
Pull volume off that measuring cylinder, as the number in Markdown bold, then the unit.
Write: **0.8** mL
